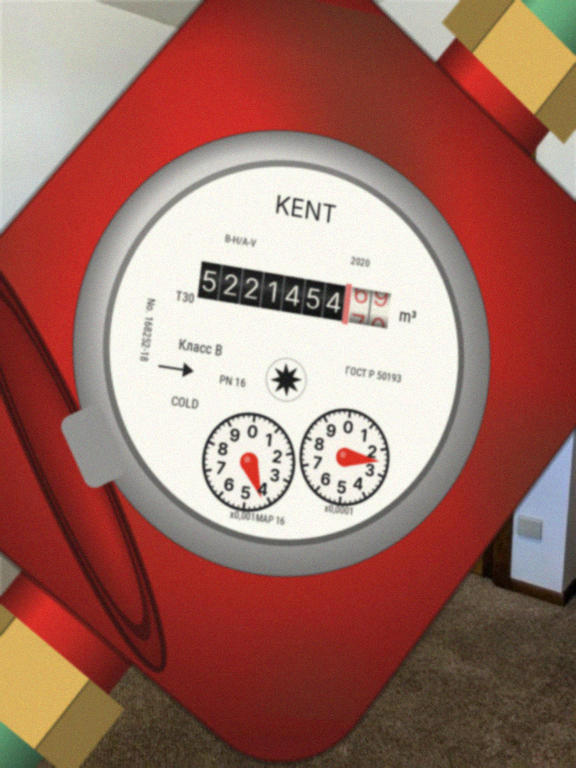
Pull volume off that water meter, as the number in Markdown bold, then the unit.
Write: **5221454.6942** m³
